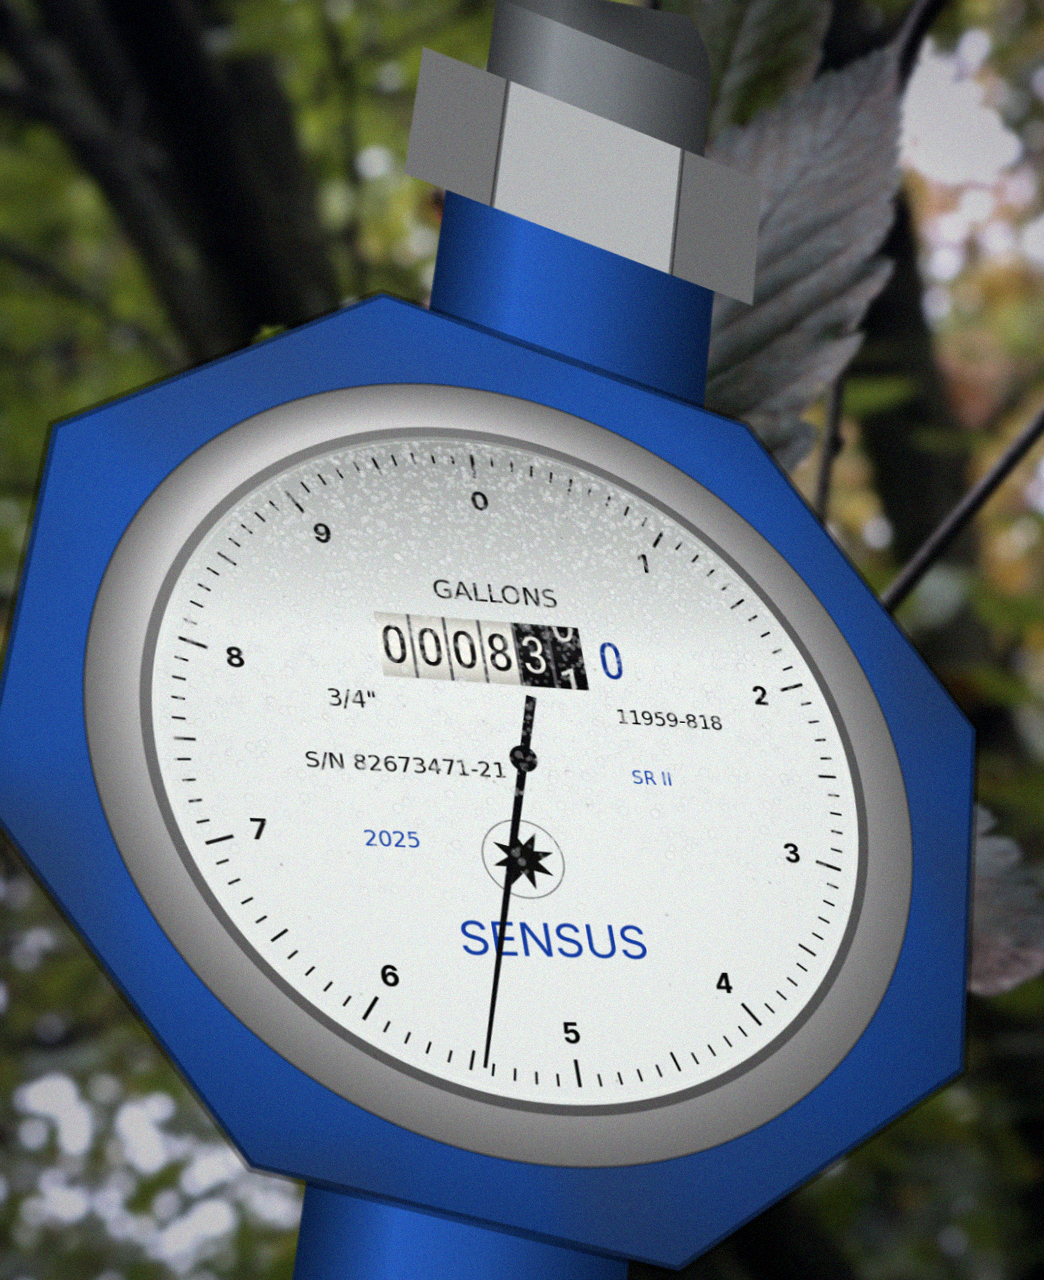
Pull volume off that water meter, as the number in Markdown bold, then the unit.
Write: **8305.4** gal
